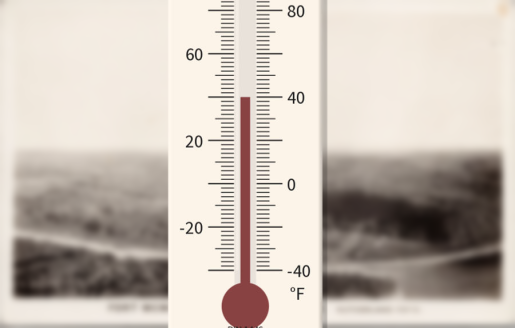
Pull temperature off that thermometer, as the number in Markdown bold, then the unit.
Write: **40** °F
